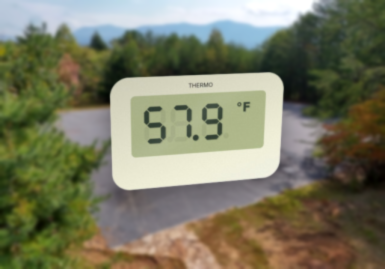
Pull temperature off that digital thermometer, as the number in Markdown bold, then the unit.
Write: **57.9** °F
